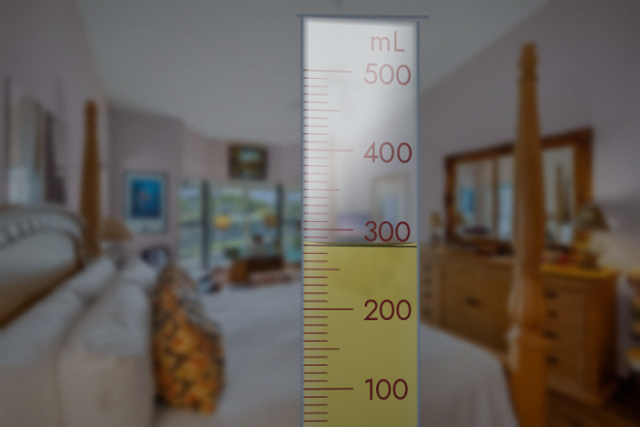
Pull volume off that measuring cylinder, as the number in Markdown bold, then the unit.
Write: **280** mL
